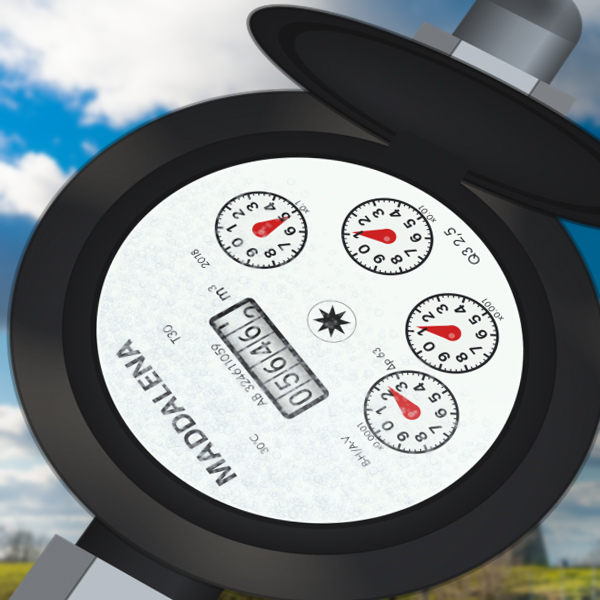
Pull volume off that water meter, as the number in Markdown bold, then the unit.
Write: **56461.5112** m³
